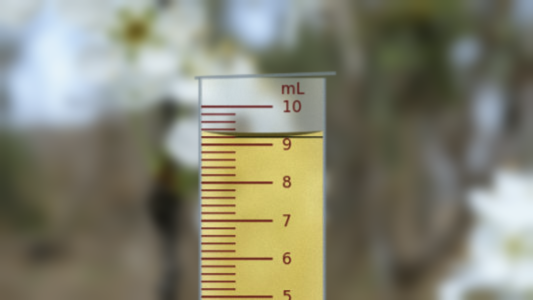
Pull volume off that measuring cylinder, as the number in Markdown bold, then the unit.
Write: **9.2** mL
